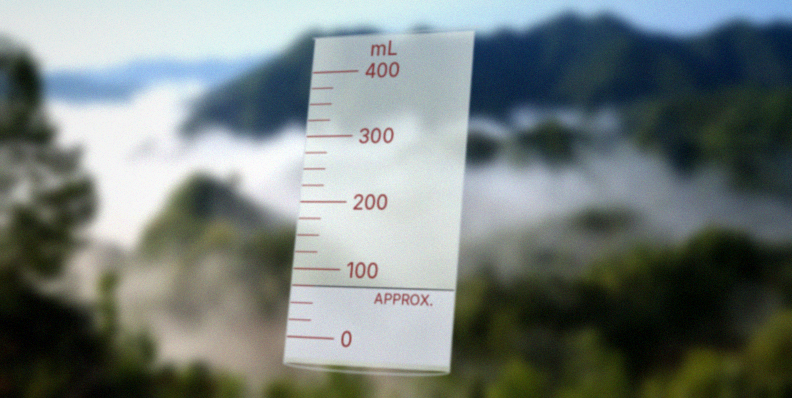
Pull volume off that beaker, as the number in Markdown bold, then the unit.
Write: **75** mL
